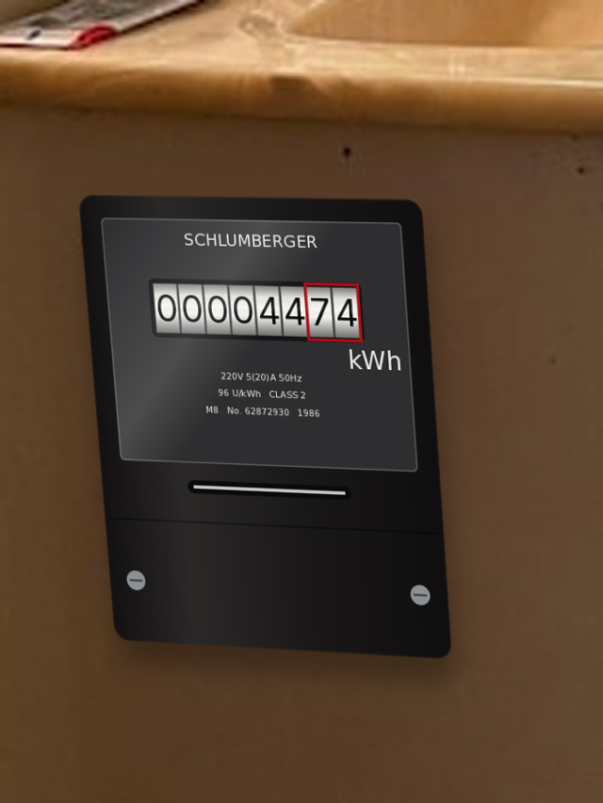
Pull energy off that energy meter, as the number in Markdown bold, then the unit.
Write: **44.74** kWh
